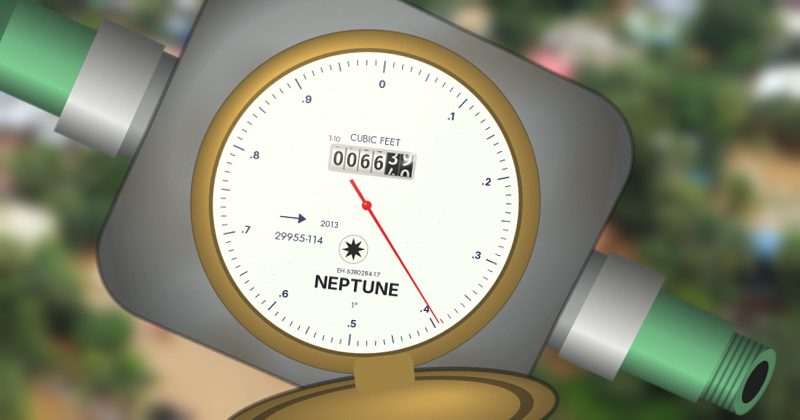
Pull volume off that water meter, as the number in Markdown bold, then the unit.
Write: **6639.39** ft³
